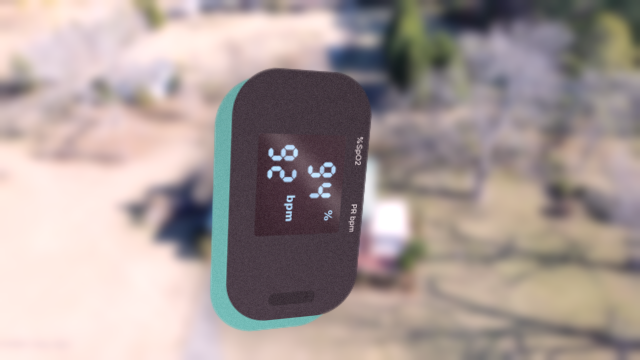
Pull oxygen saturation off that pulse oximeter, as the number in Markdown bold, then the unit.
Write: **94** %
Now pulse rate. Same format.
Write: **92** bpm
